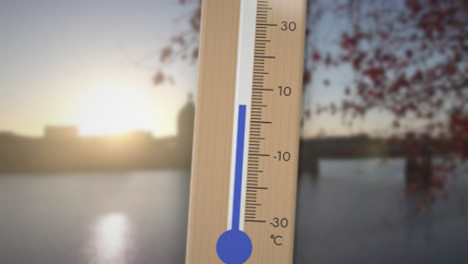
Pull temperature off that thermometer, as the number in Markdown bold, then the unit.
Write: **5** °C
